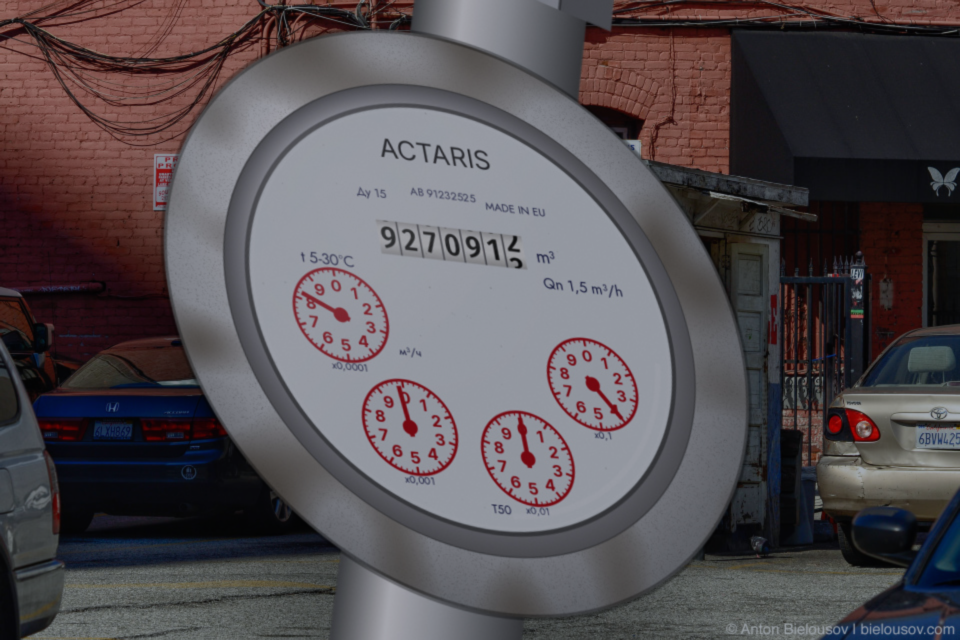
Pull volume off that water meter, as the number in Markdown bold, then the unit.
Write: **9270912.3998** m³
